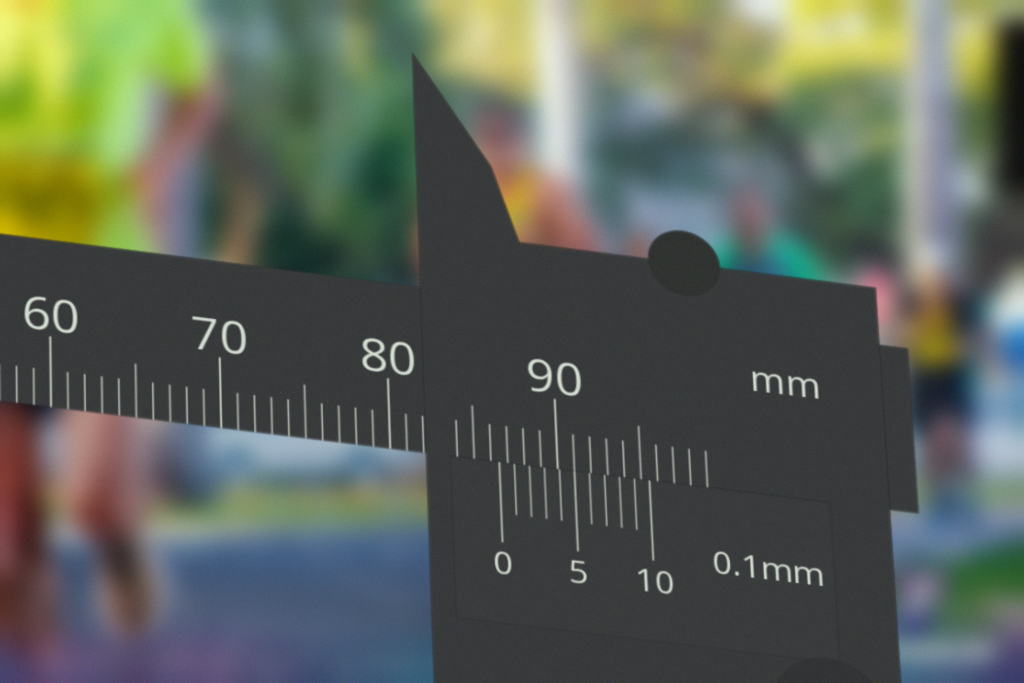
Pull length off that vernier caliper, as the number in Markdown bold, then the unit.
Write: **86.5** mm
